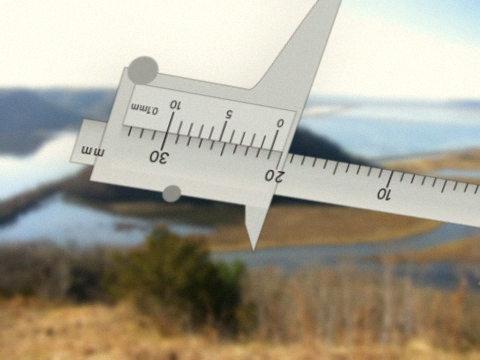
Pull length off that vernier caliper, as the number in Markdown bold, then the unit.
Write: **21.0** mm
